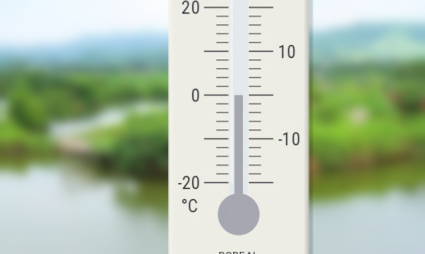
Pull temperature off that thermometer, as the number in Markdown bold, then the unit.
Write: **0** °C
